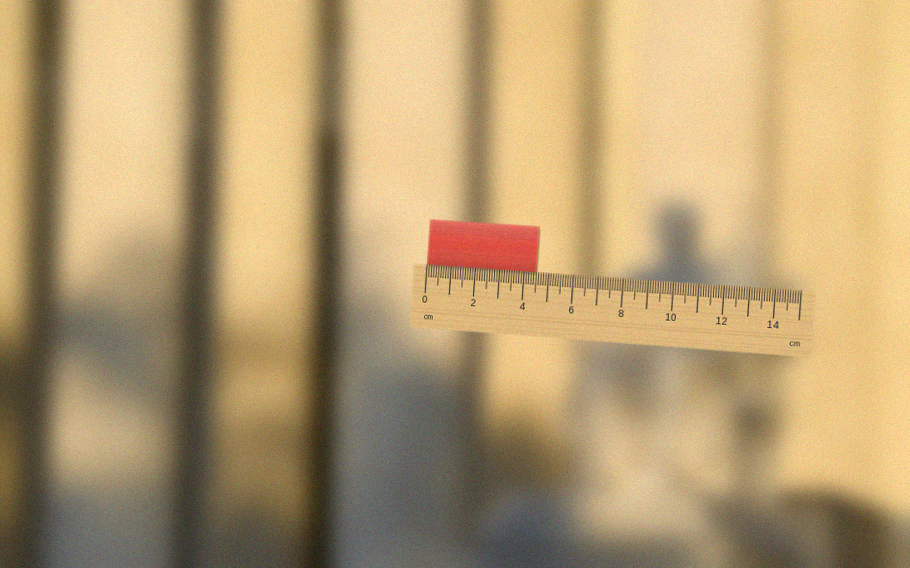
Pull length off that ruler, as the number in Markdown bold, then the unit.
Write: **4.5** cm
